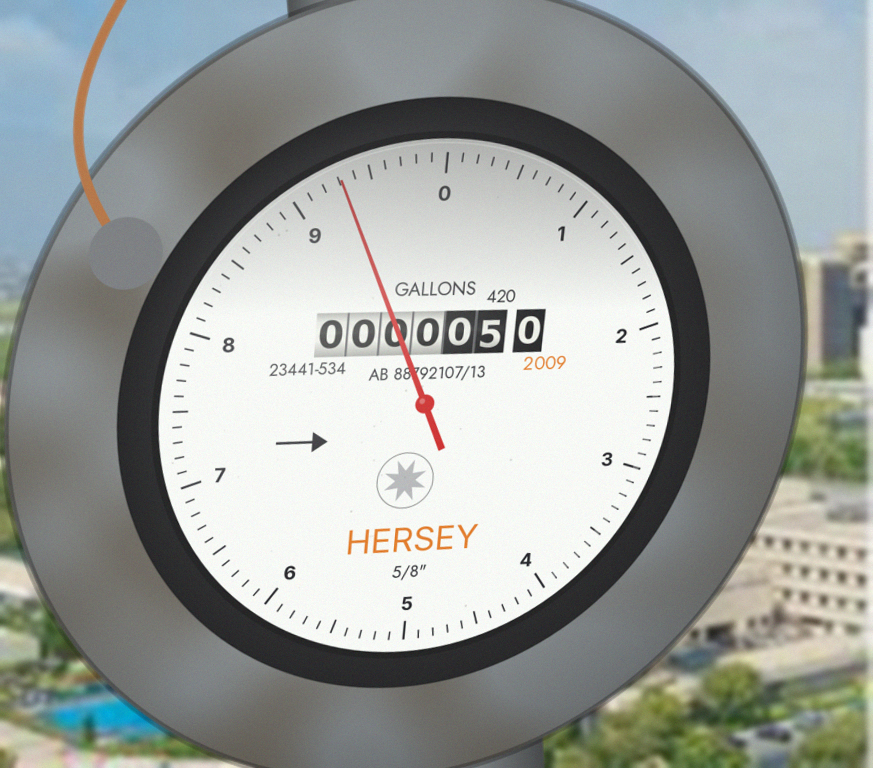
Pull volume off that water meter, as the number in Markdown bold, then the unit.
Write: **49.3** gal
